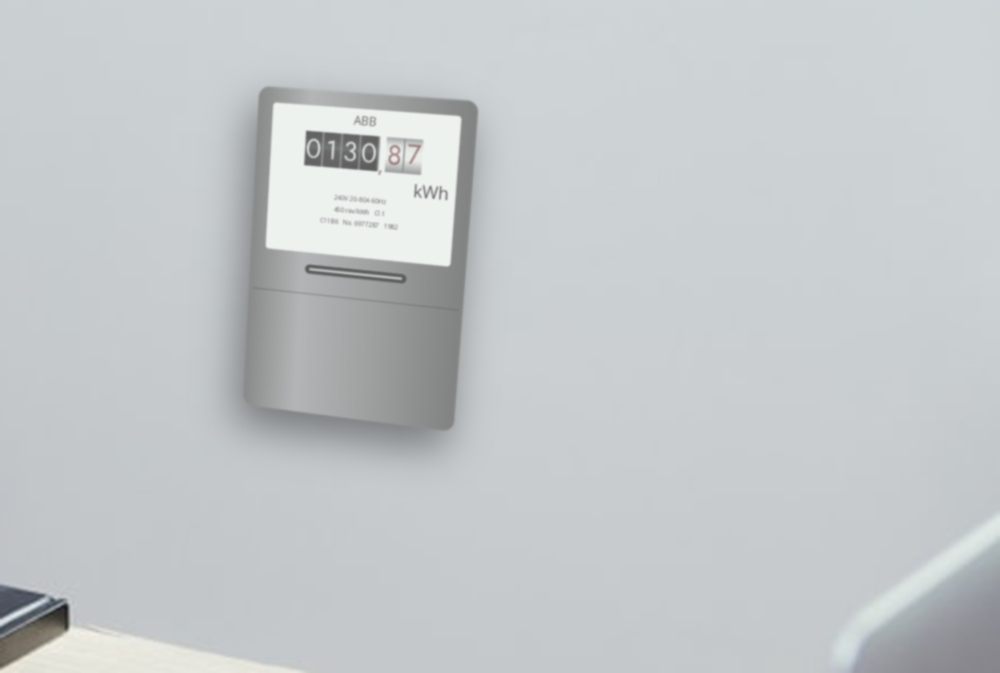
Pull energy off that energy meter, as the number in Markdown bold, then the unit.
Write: **130.87** kWh
